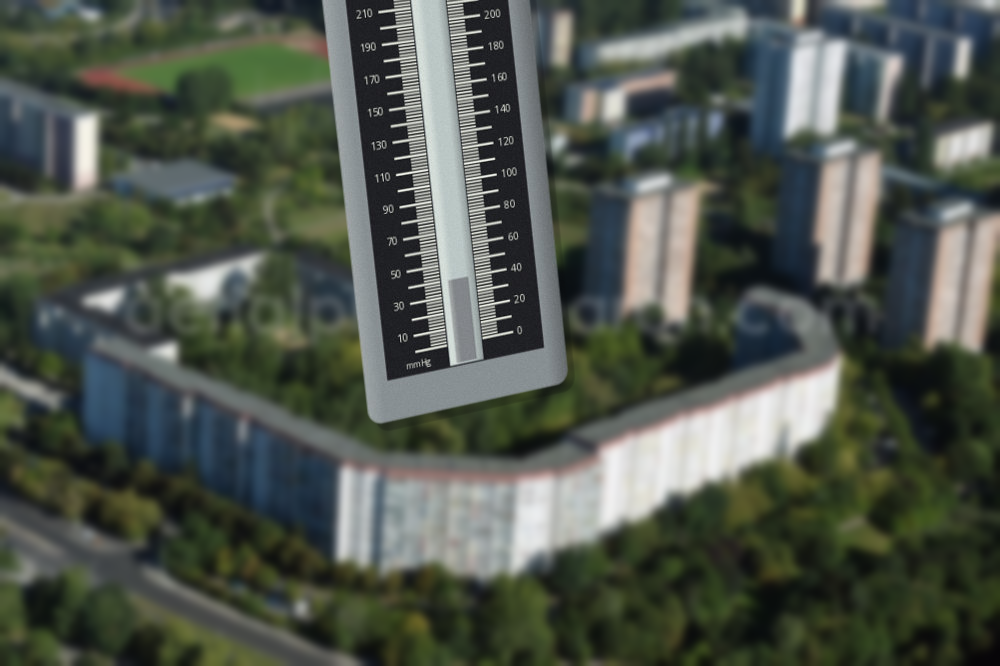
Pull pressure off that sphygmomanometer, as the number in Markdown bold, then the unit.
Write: **40** mmHg
